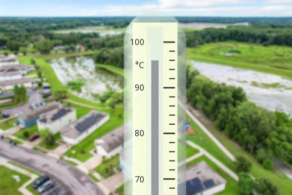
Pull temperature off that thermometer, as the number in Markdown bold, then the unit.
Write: **96** °C
